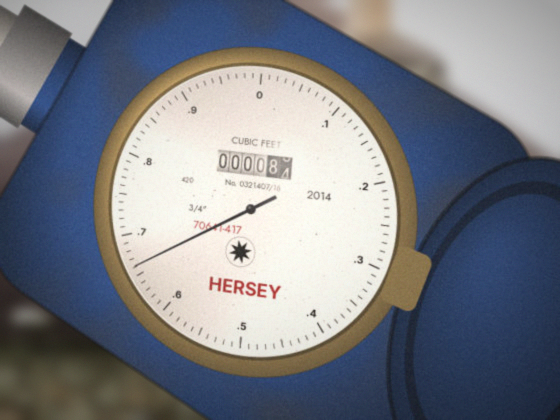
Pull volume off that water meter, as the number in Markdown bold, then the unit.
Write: **83.66** ft³
